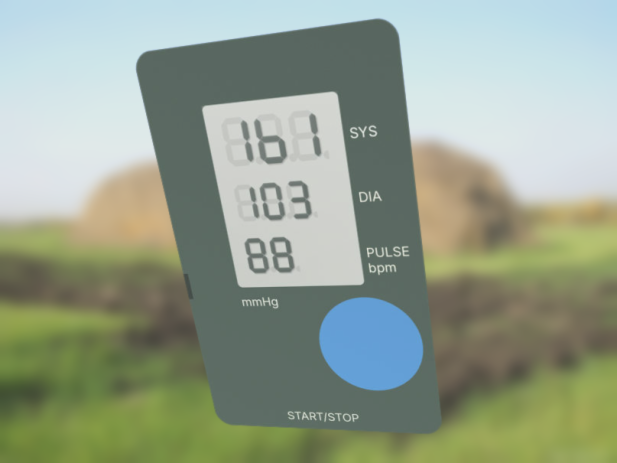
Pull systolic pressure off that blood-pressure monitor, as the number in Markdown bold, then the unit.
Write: **161** mmHg
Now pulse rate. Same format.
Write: **88** bpm
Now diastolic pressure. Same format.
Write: **103** mmHg
